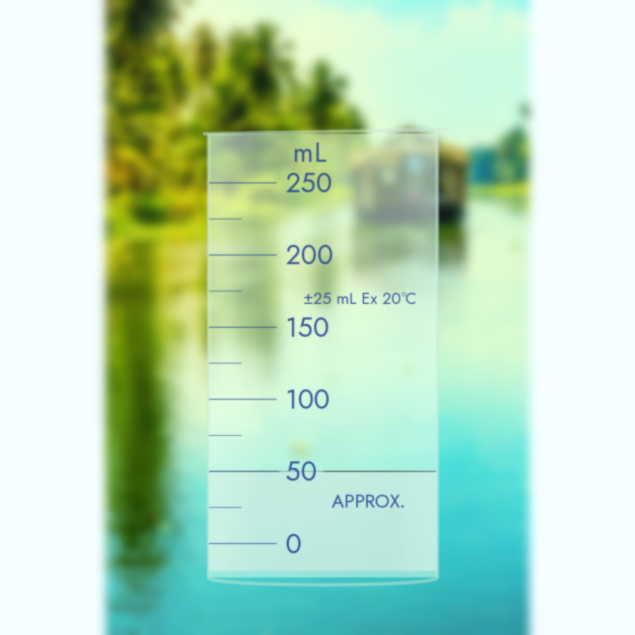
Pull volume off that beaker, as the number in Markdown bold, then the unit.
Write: **50** mL
